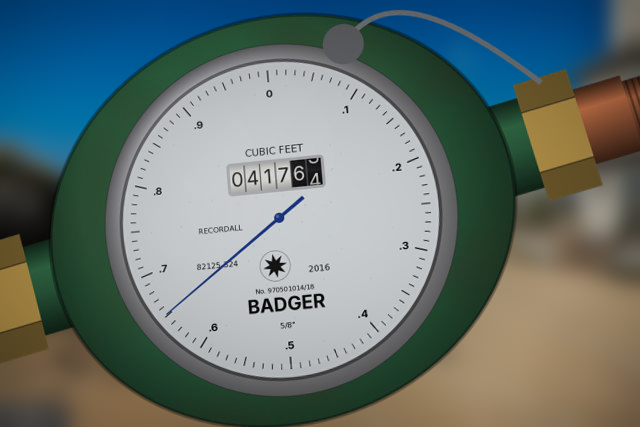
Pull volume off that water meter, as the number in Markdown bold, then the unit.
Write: **41763.65** ft³
